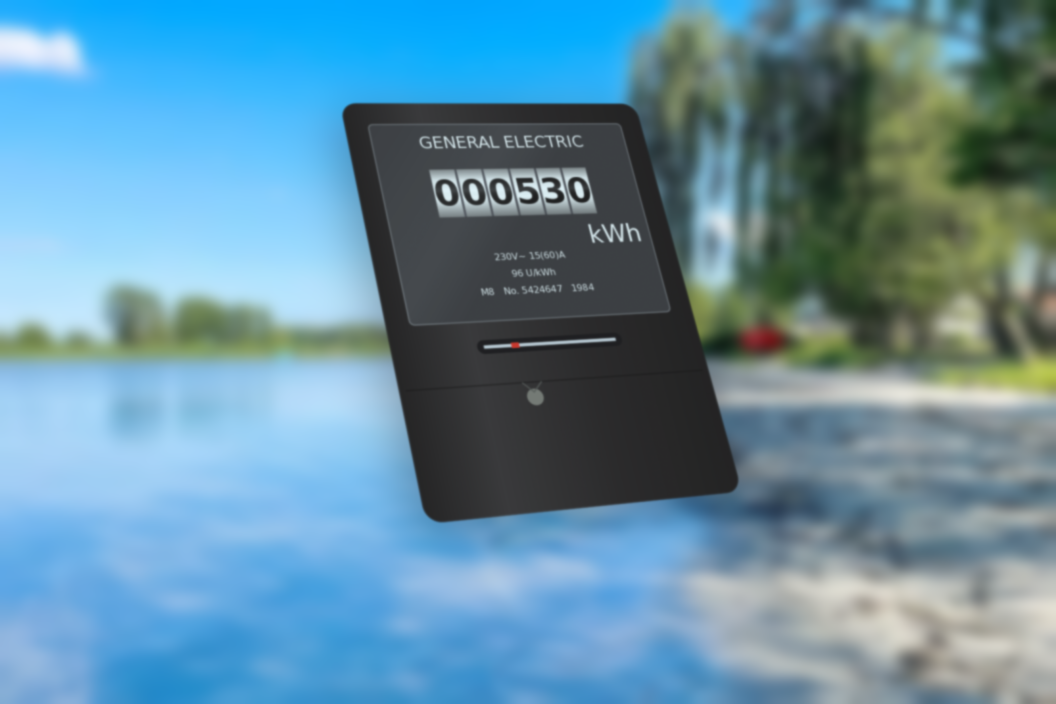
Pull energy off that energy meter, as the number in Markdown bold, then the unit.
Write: **530** kWh
